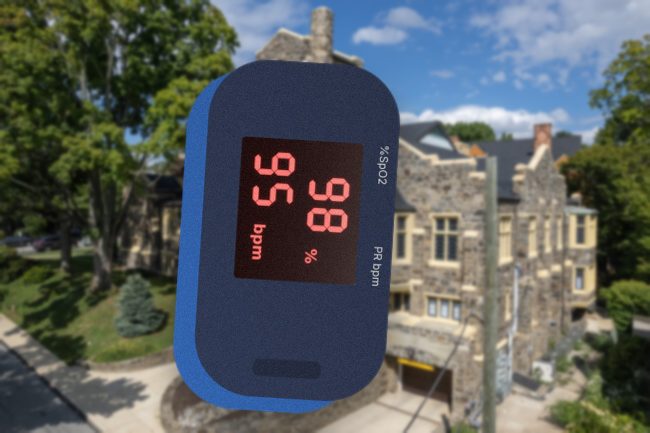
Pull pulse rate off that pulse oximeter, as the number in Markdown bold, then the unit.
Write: **95** bpm
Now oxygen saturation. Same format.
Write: **98** %
